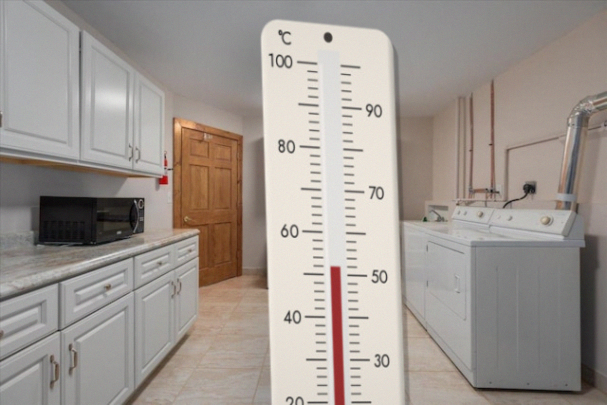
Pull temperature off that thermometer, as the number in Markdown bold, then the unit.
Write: **52** °C
